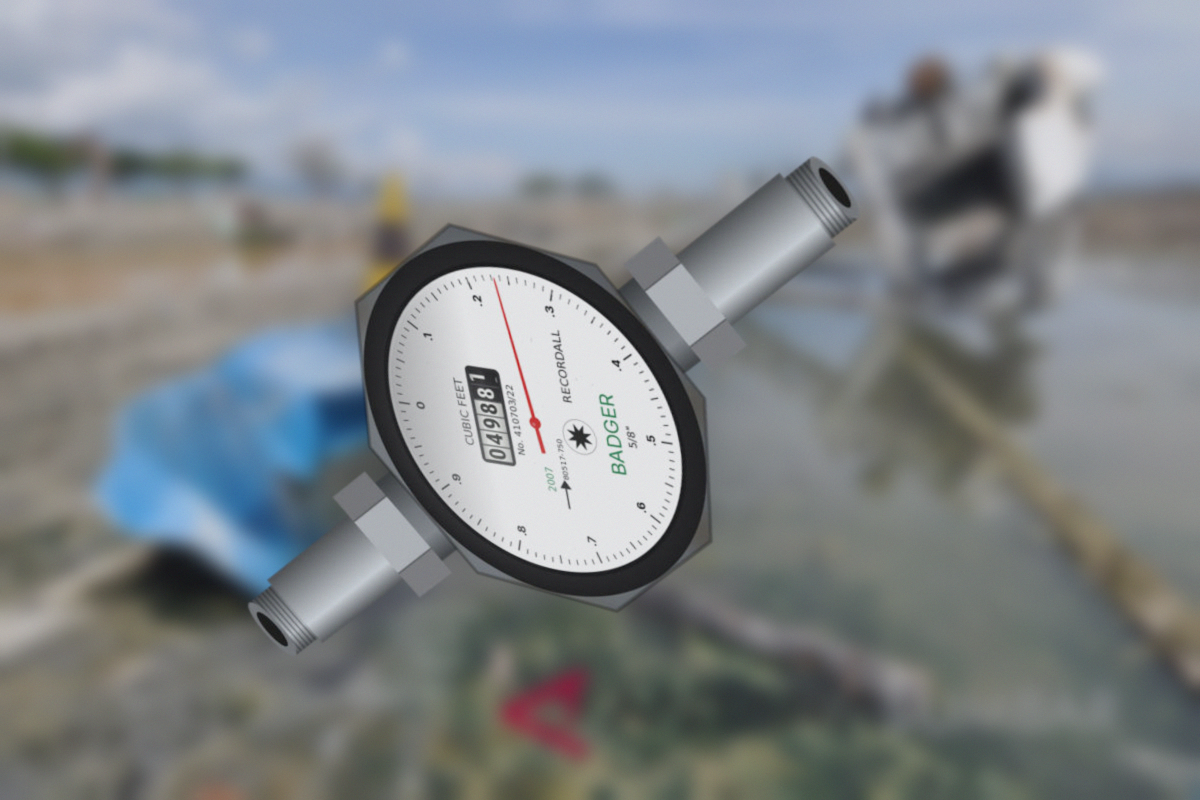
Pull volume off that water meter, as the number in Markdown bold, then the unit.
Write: **49881.23** ft³
